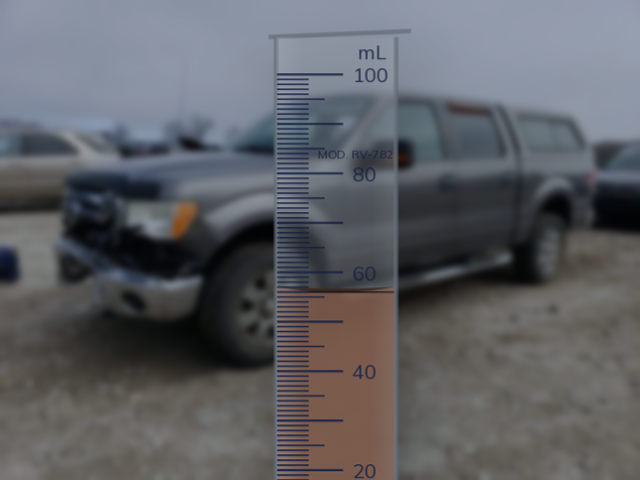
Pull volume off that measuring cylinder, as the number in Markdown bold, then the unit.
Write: **56** mL
